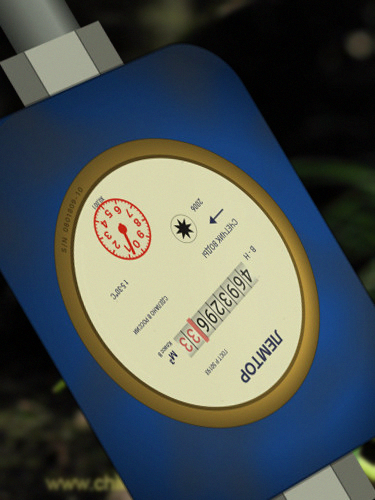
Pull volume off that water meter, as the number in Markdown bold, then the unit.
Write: **4693296.330** m³
